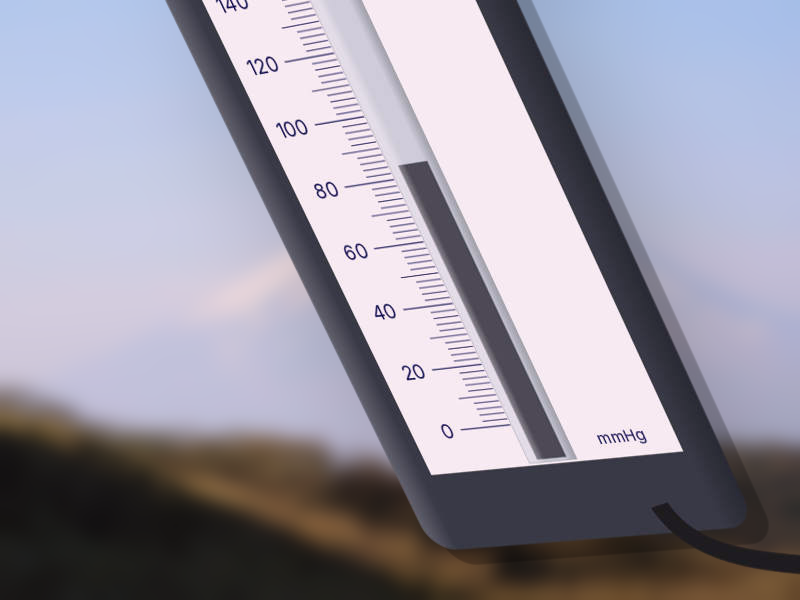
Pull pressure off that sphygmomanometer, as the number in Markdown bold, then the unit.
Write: **84** mmHg
